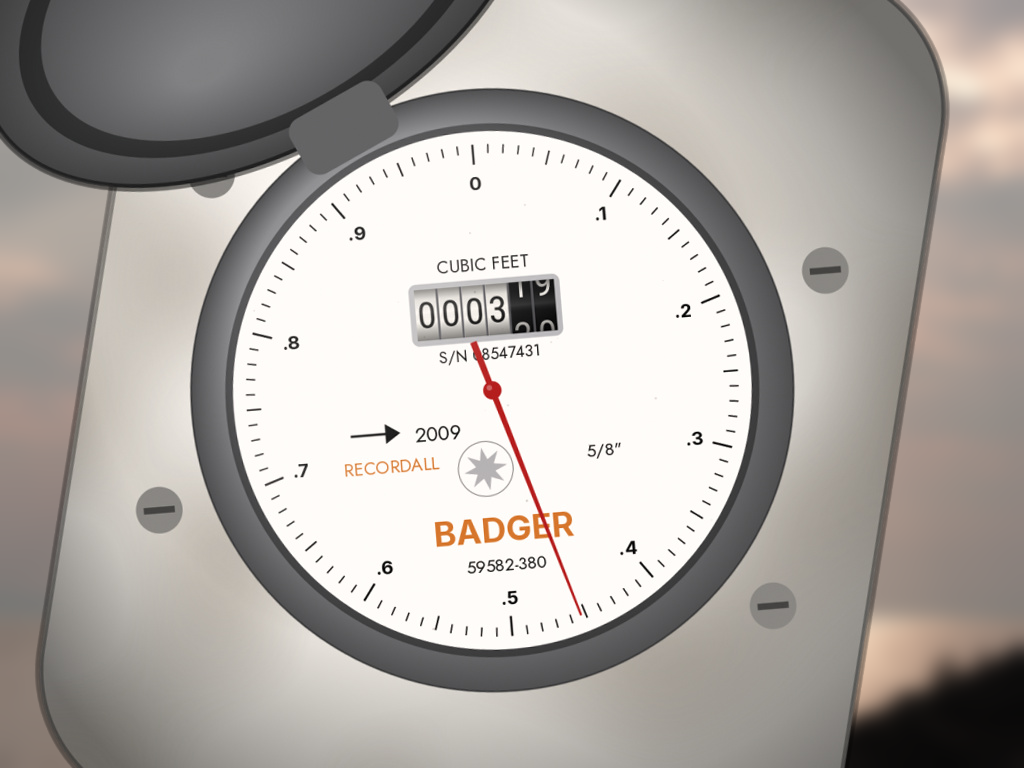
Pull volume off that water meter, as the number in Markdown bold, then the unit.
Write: **319.45** ft³
